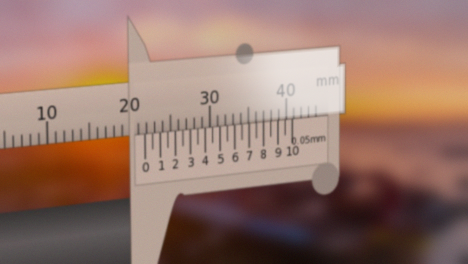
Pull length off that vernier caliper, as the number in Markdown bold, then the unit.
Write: **21.8** mm
